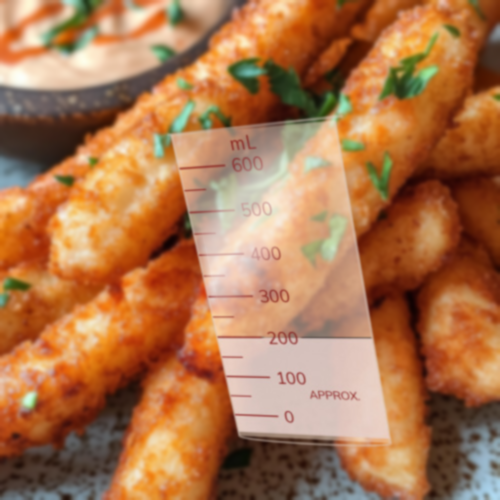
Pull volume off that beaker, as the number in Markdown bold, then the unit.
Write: **200** mL
